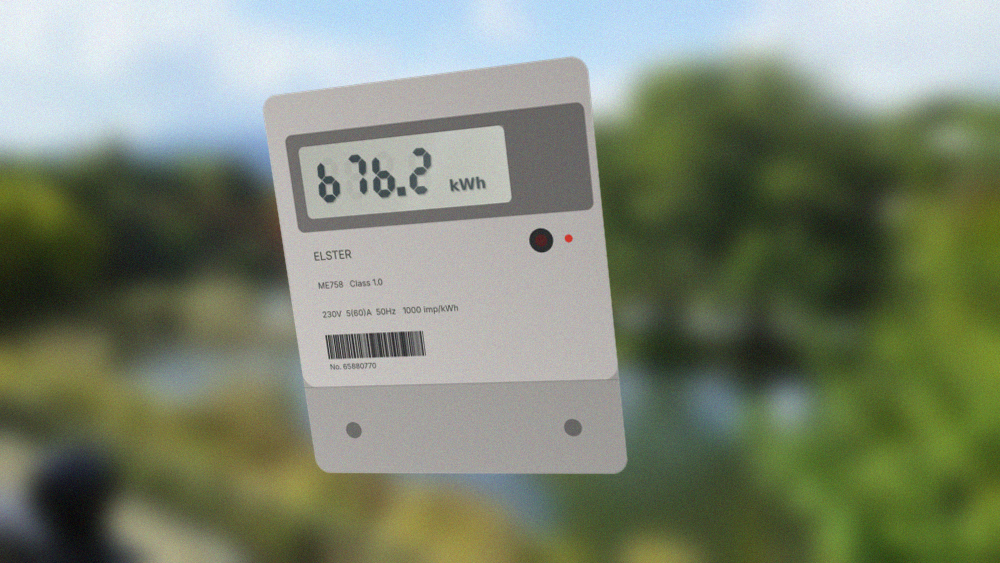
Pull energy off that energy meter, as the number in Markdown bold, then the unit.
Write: **676.2** kWh
